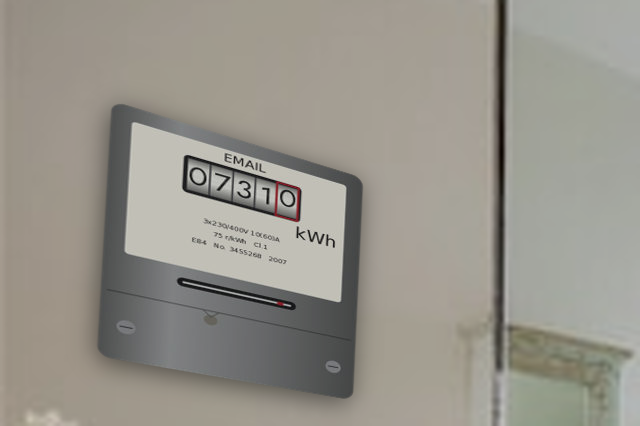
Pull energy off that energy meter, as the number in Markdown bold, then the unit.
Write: **731.0** kWh
